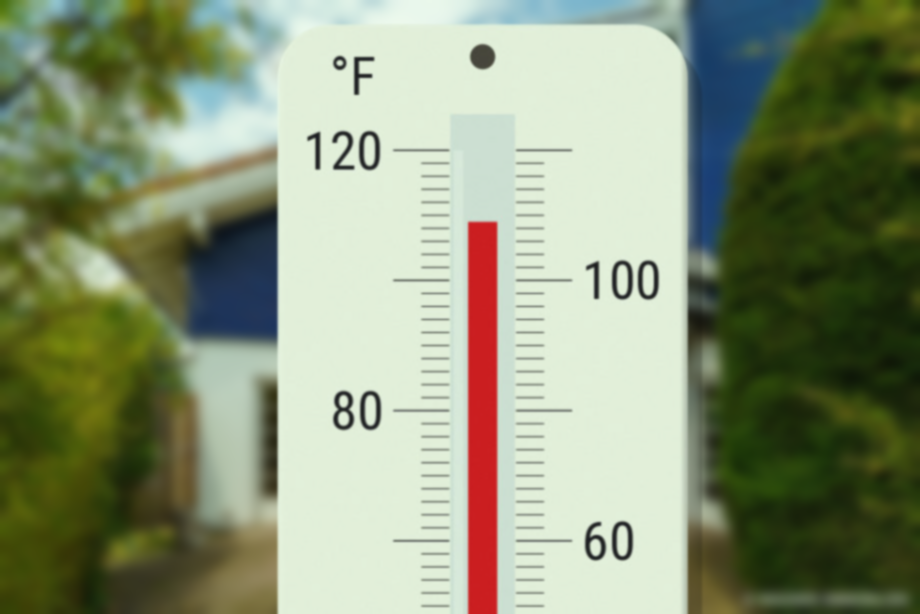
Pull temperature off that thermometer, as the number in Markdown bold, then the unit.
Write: **109** °F
